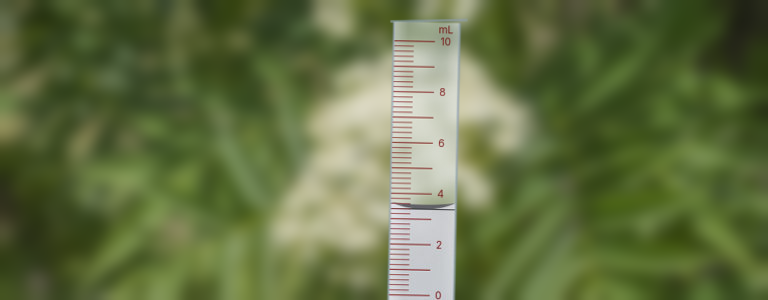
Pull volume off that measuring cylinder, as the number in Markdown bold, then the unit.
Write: **3.4** mL
